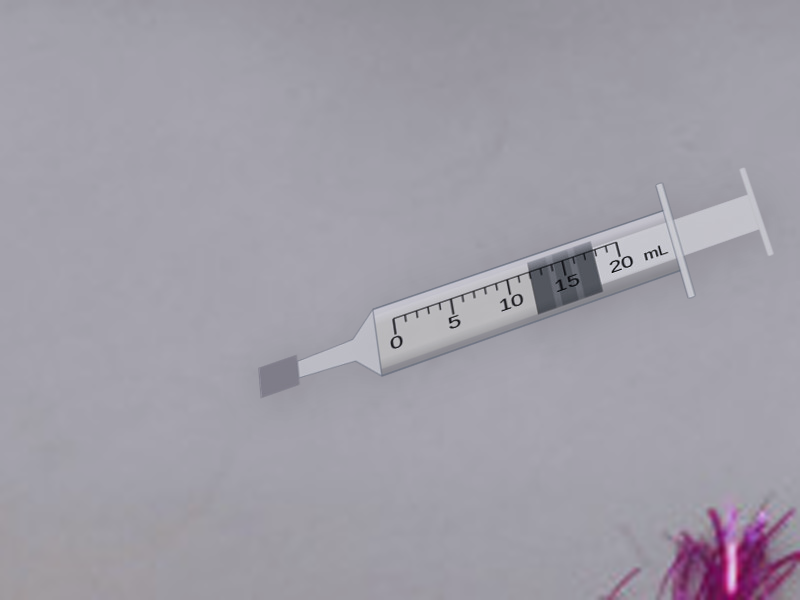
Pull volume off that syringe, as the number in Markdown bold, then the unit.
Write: **12** mL
